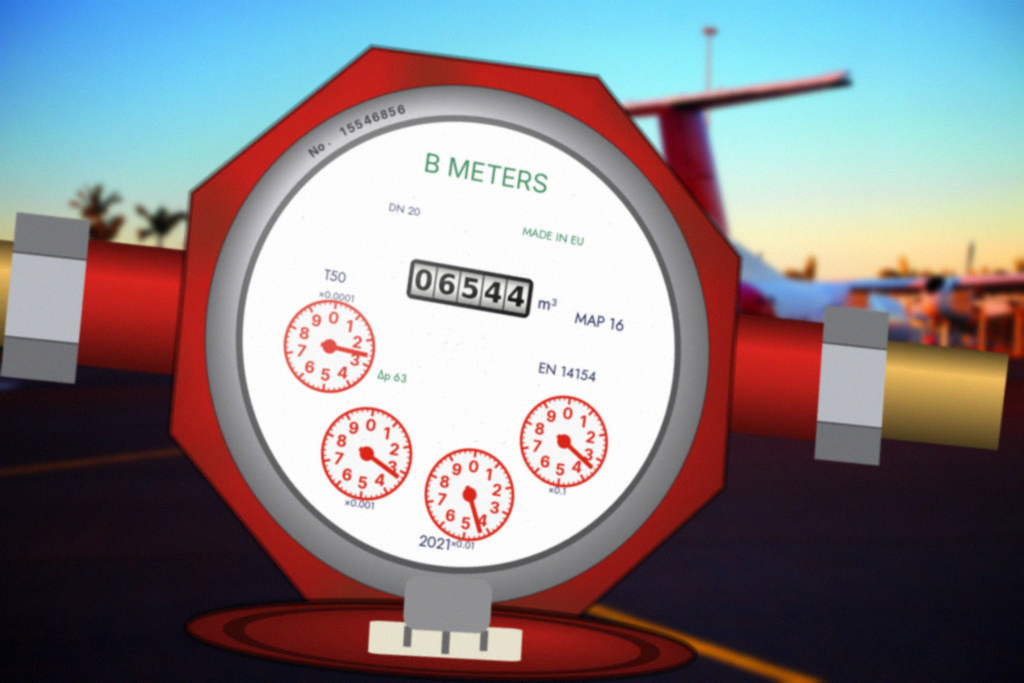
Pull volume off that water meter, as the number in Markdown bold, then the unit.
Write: **6544.3432** m³
